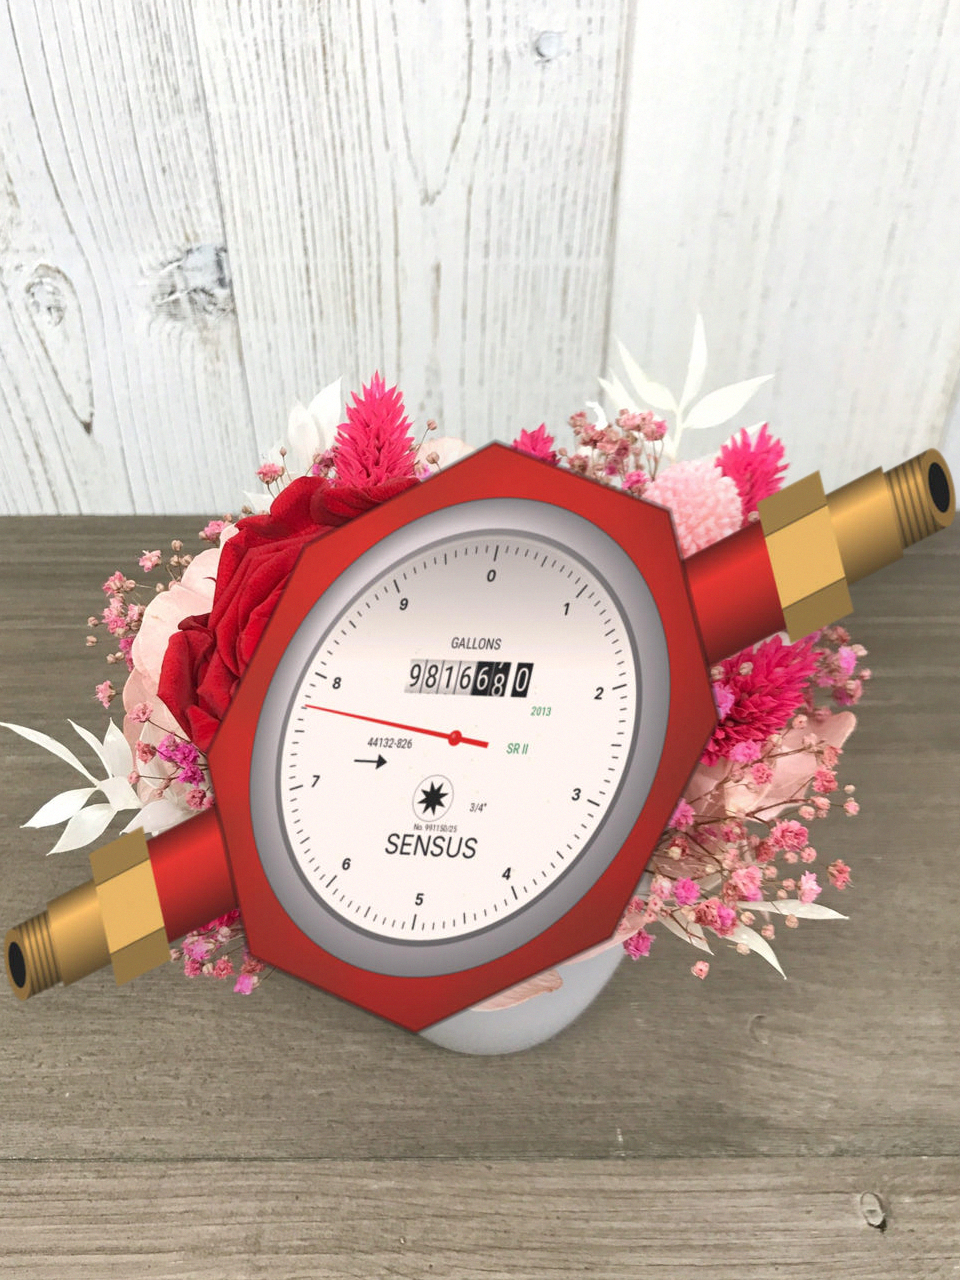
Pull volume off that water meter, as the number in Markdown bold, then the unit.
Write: **9816677.7** gal
